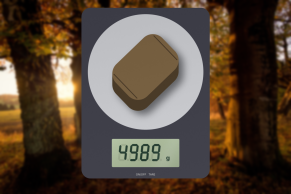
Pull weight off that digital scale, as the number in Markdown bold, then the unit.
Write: **4989** g
